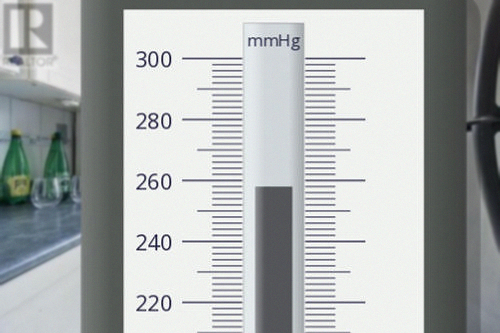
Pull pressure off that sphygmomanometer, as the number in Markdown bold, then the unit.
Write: **258** mmHg
